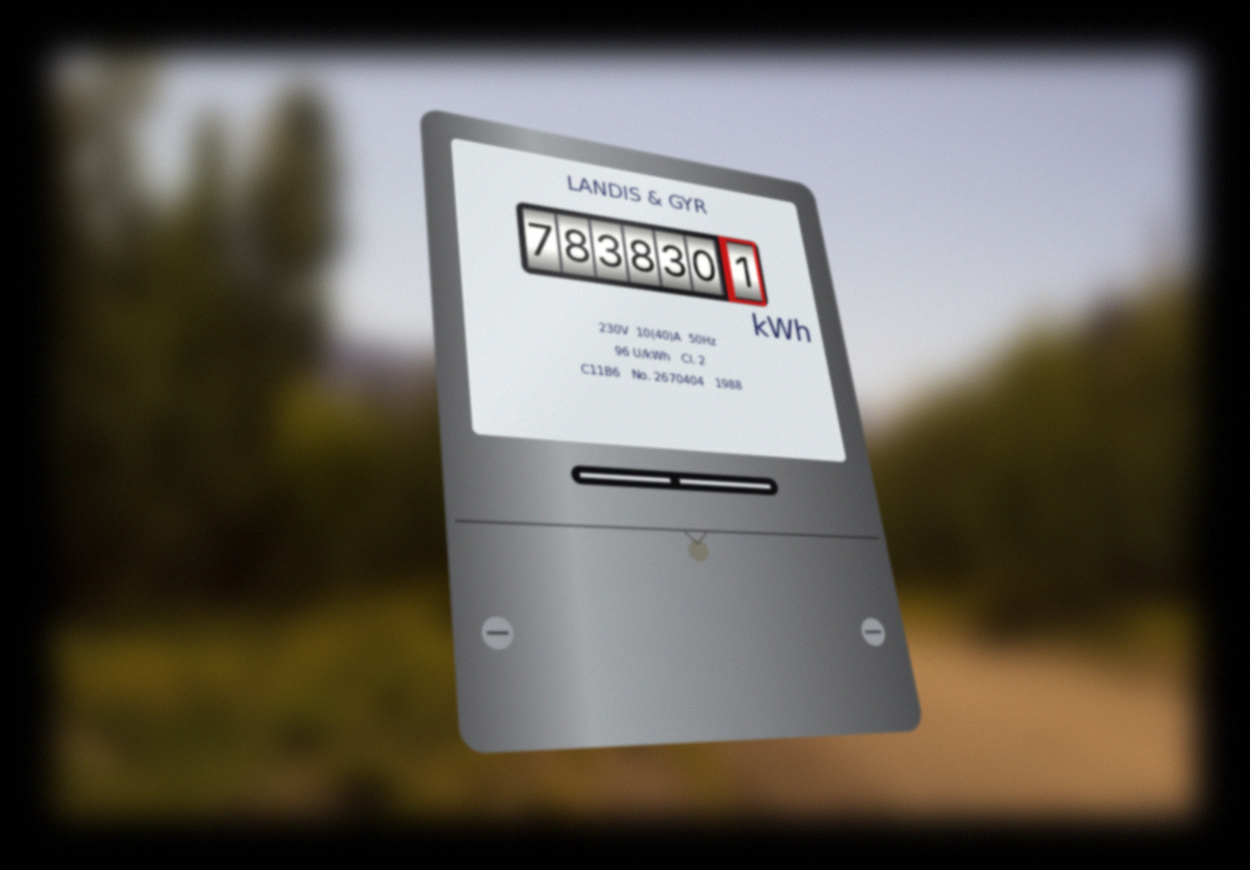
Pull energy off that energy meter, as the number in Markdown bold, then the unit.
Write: **783830.1** kWh
